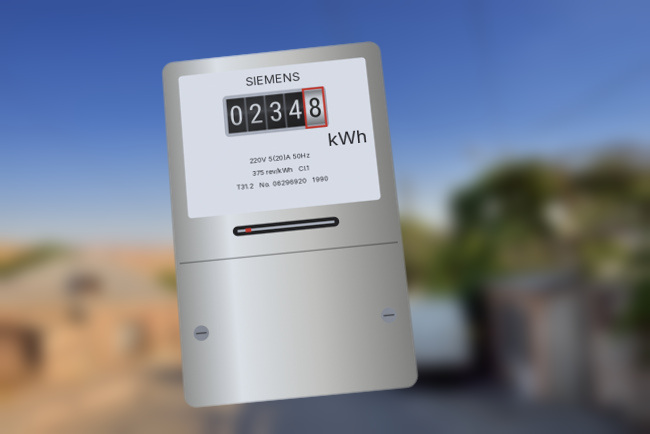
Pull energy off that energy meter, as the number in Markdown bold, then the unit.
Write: **234.8** kWh
